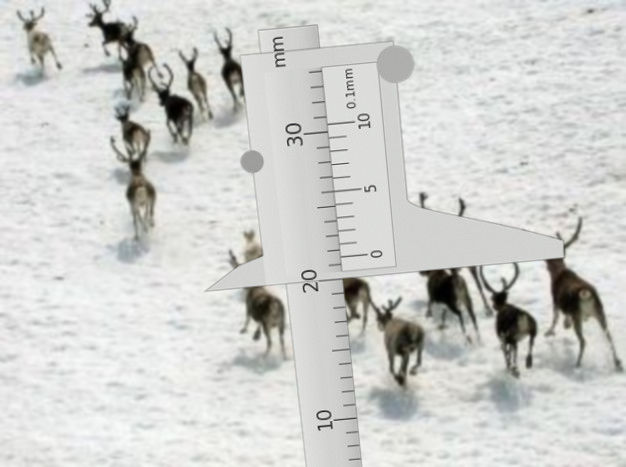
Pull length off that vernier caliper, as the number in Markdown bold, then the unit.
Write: **21.5** mm
